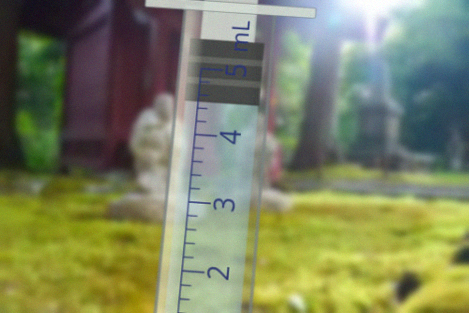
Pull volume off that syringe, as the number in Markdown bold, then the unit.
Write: **4.5** mL
